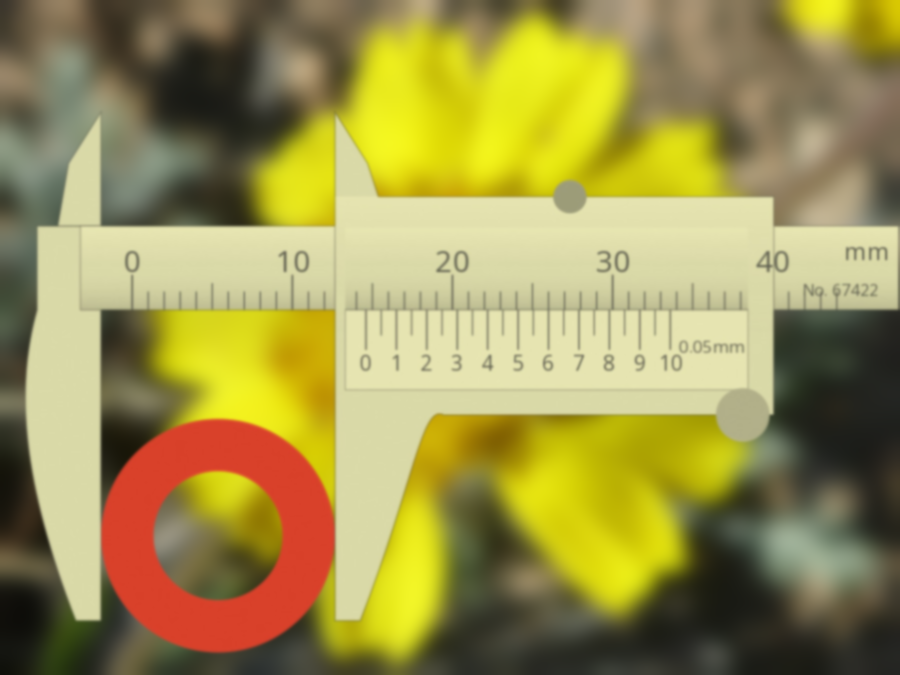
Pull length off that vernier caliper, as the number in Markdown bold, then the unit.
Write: **14.6** mm
